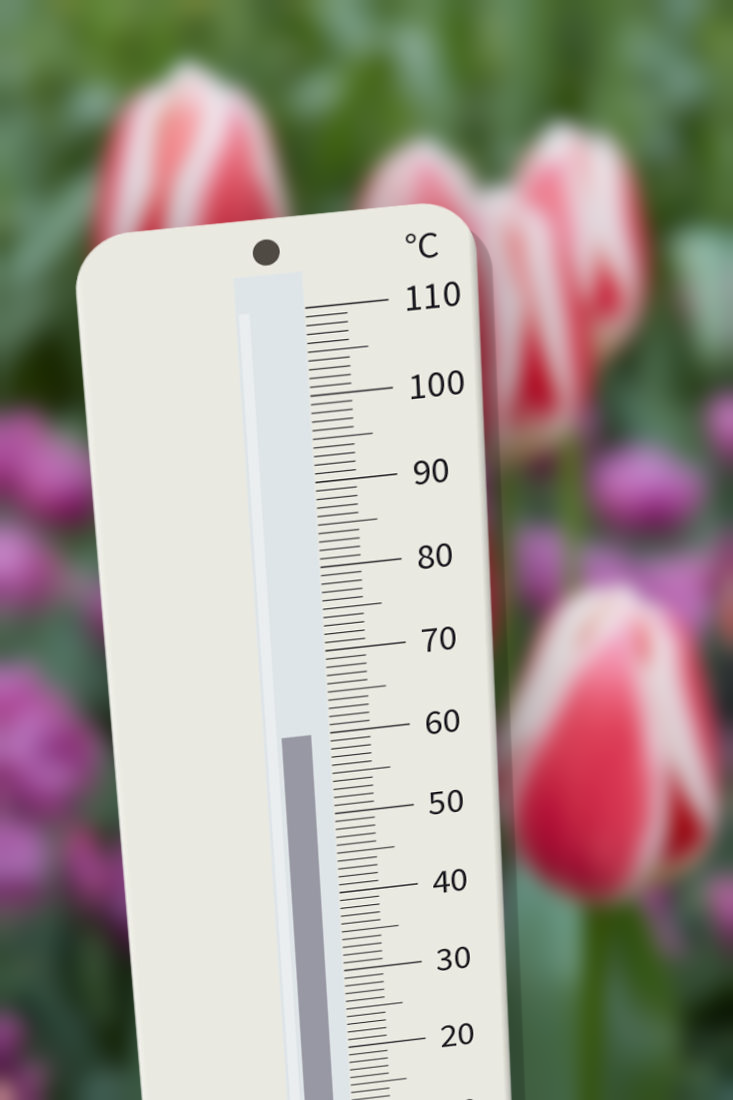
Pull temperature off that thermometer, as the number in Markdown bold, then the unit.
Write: **60** °C
